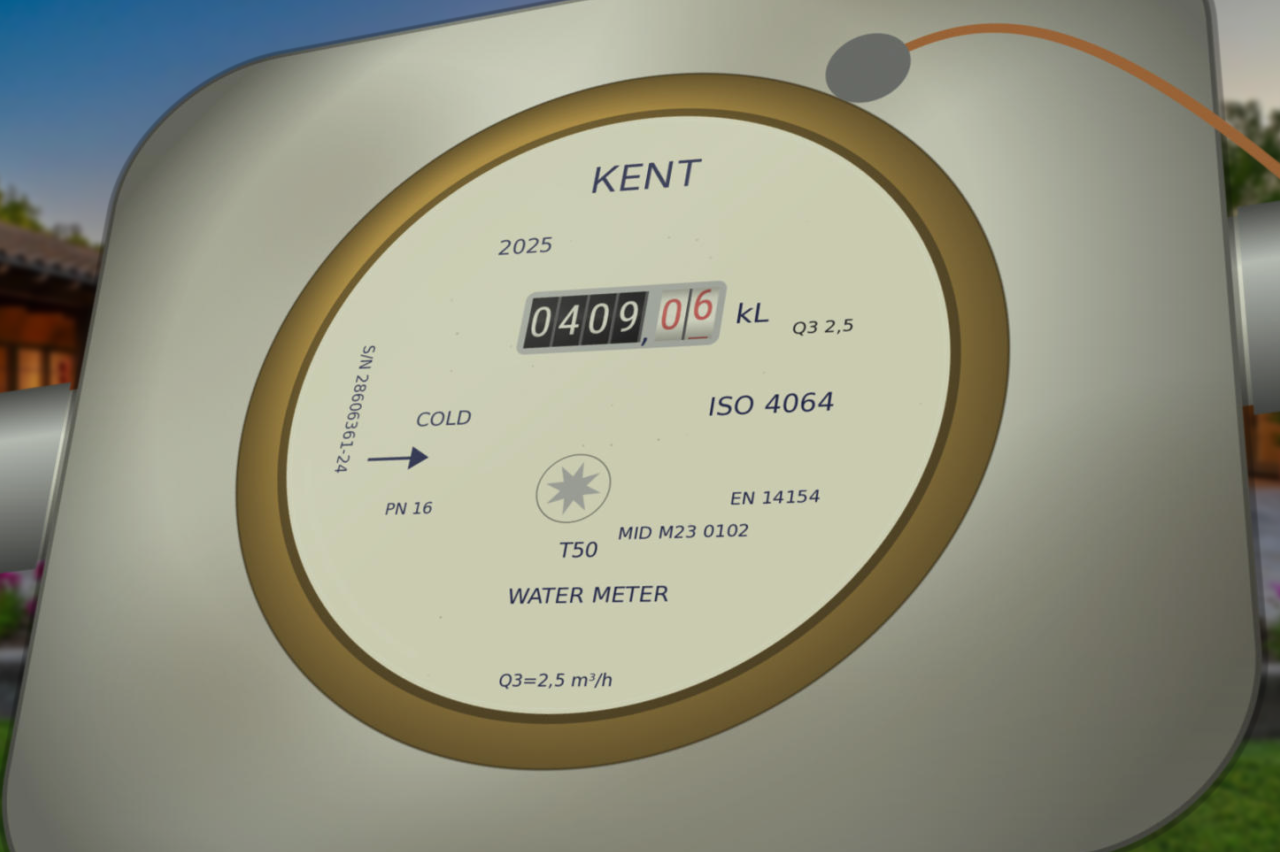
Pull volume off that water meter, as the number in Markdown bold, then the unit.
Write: **409.06** kL
